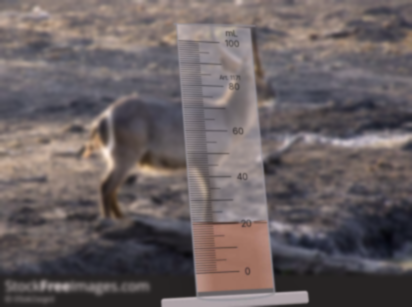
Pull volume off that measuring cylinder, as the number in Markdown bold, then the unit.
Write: **20** mL
